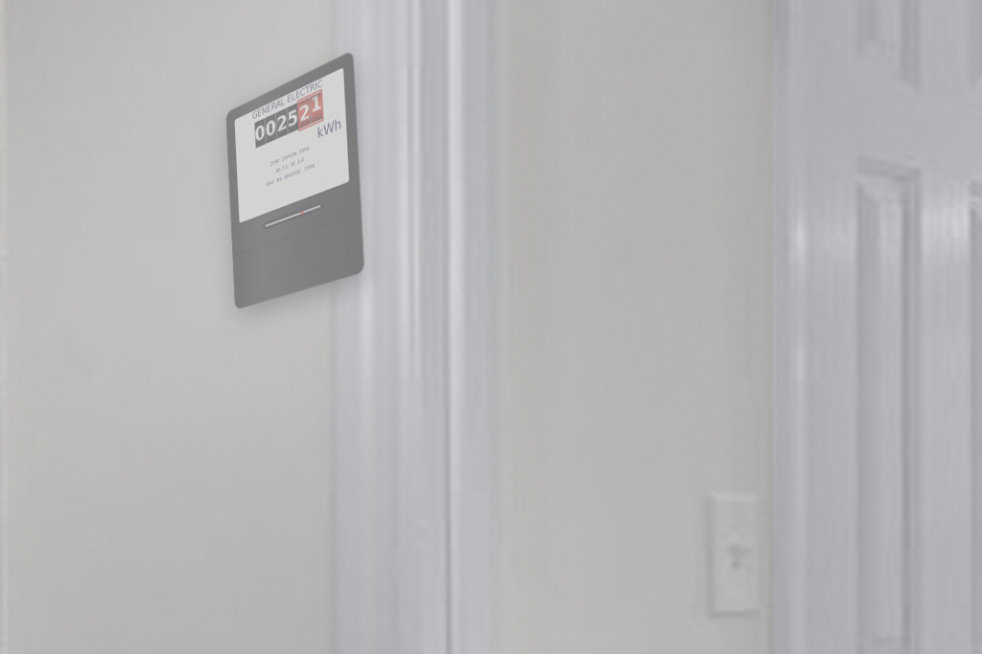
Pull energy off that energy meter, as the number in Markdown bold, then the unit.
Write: **25.21** kWh
